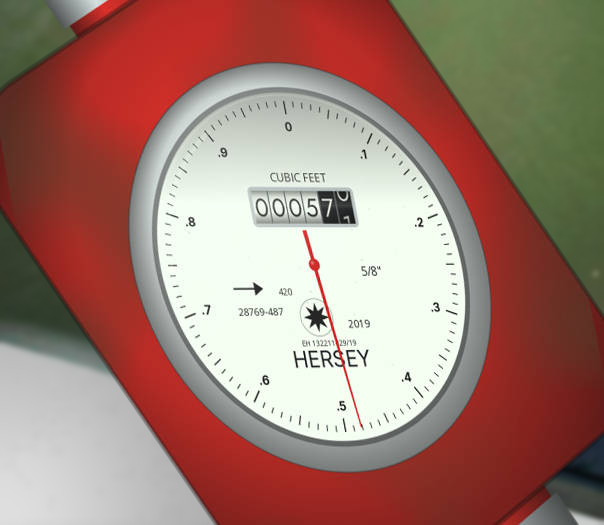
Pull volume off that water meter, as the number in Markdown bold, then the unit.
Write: **570.48** ft³
